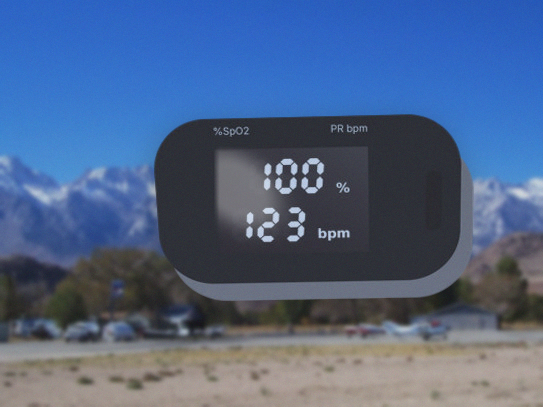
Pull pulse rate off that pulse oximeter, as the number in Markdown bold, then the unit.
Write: **123** bpm
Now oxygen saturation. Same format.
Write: **100** %
